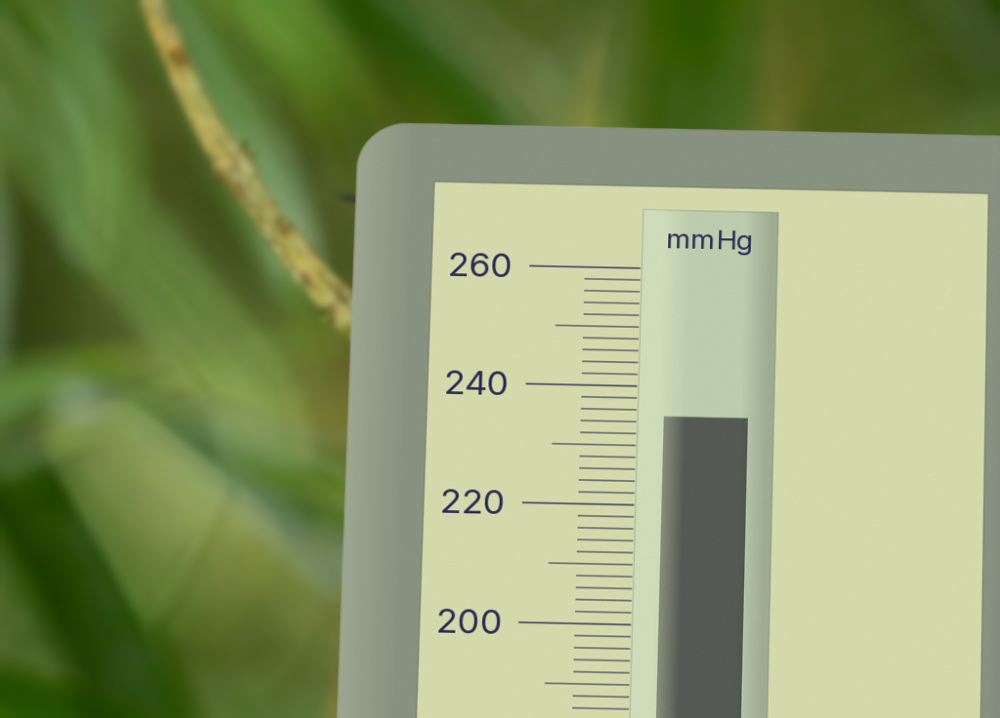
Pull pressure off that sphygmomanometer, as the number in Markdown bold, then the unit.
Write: **235** mmHg
